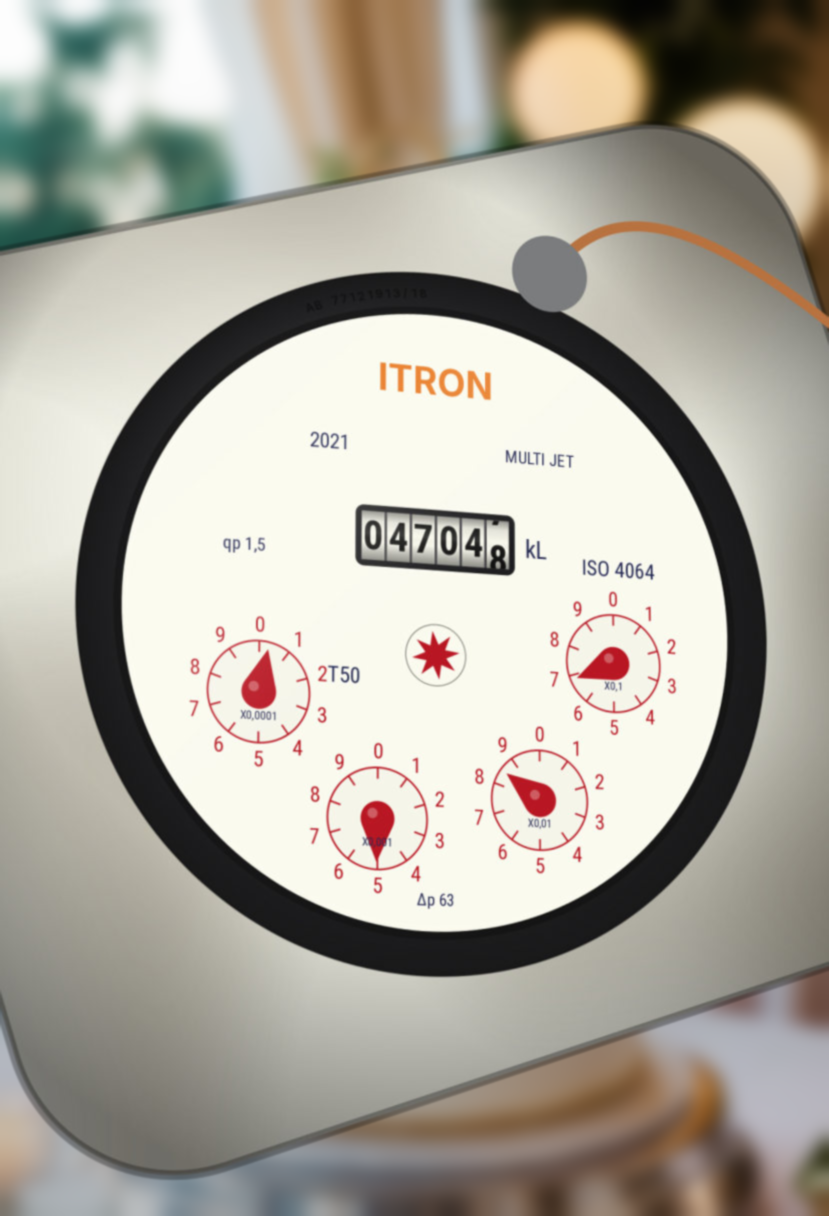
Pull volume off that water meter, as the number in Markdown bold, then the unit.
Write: **47047.6850** kL
